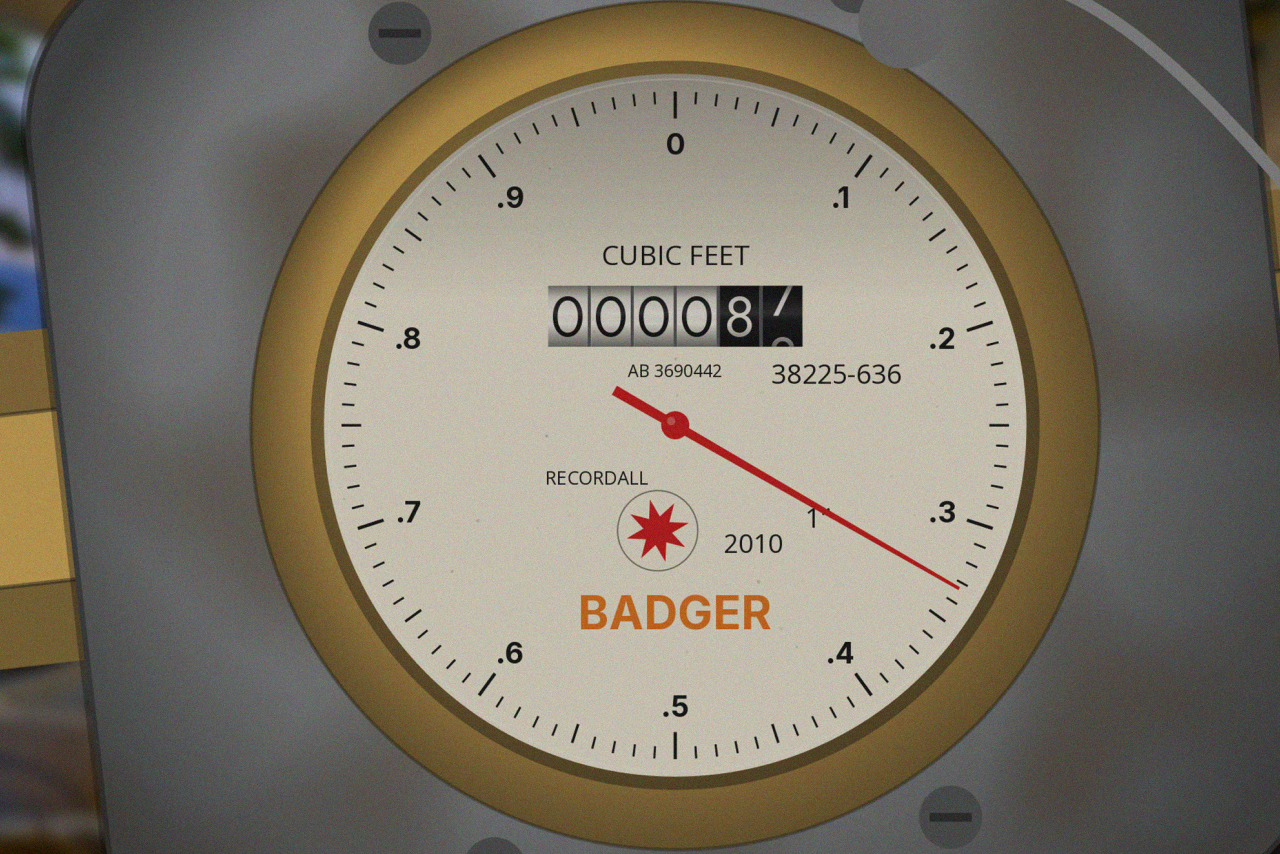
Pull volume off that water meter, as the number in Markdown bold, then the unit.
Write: **87.33** ft³
